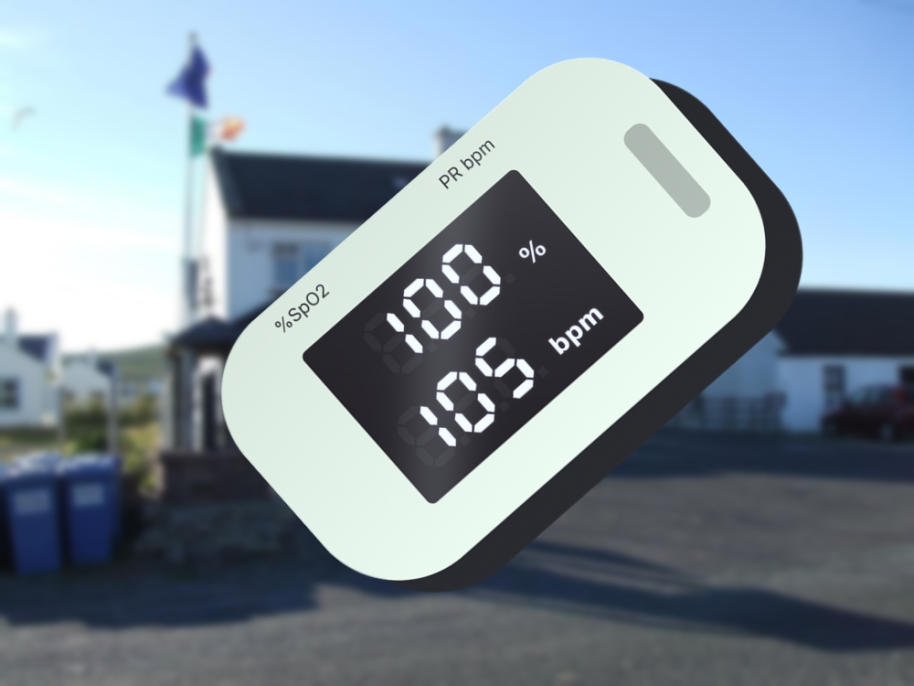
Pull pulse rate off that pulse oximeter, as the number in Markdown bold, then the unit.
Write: **105** bpm
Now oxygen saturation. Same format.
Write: **100** %
